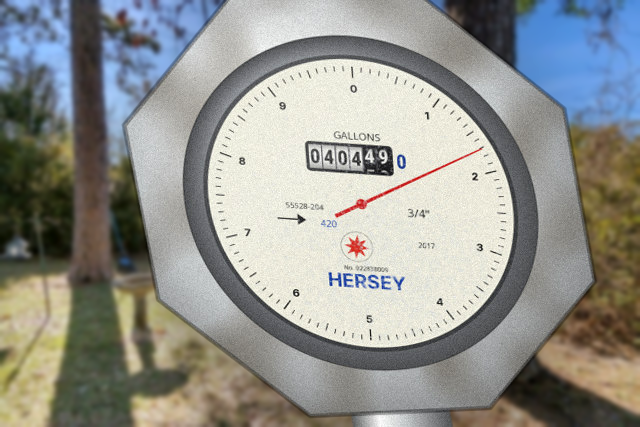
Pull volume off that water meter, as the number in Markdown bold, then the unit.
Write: **404491.7** gal
